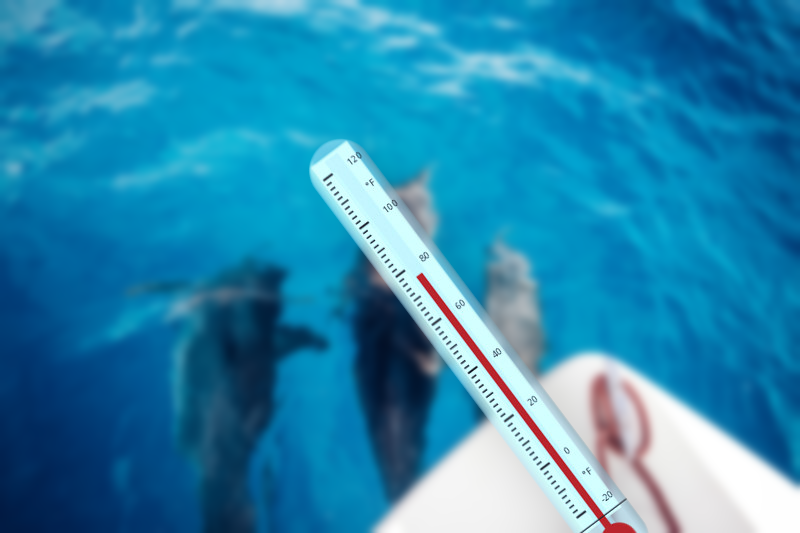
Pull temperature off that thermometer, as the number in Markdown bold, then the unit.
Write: **76** °F
